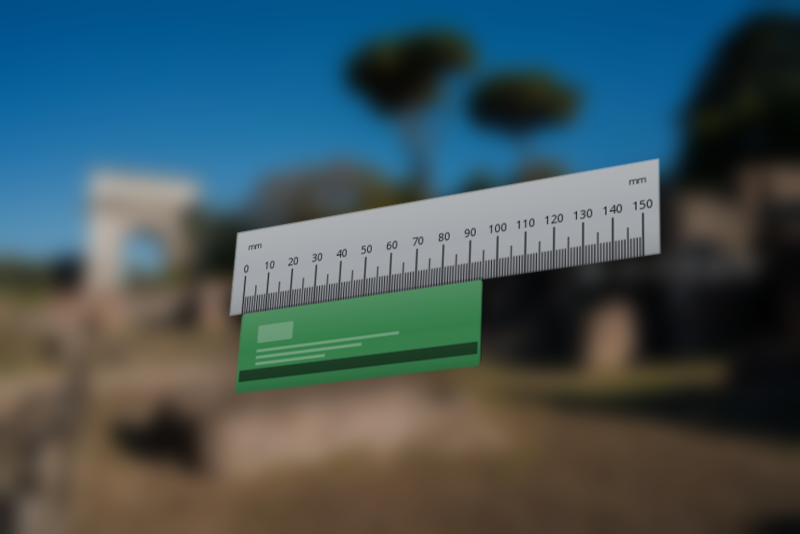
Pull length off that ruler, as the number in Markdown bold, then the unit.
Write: **95** mm
